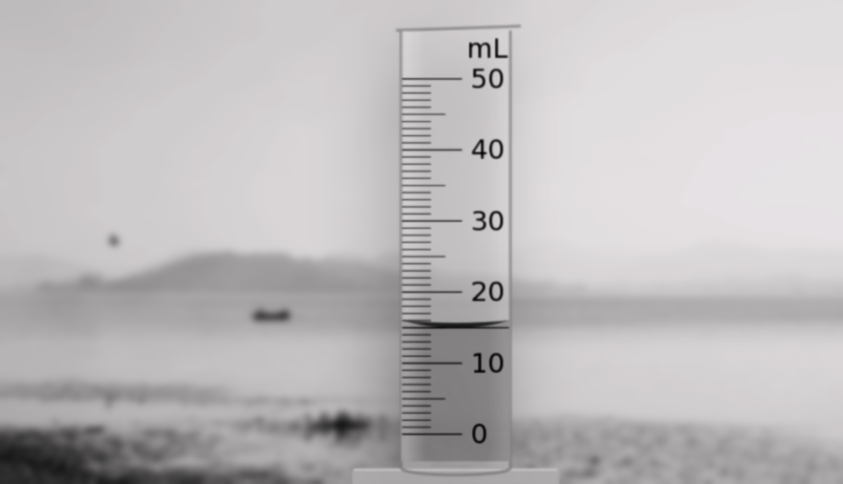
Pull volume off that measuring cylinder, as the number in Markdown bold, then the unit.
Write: **15** mL
